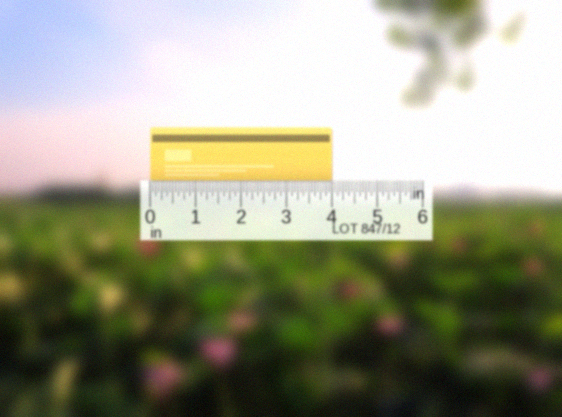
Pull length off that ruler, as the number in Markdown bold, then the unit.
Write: **4** in
